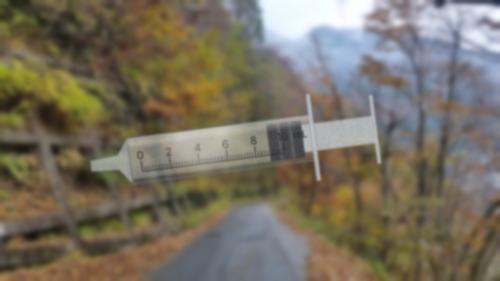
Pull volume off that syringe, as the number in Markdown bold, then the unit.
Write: **9** mL
